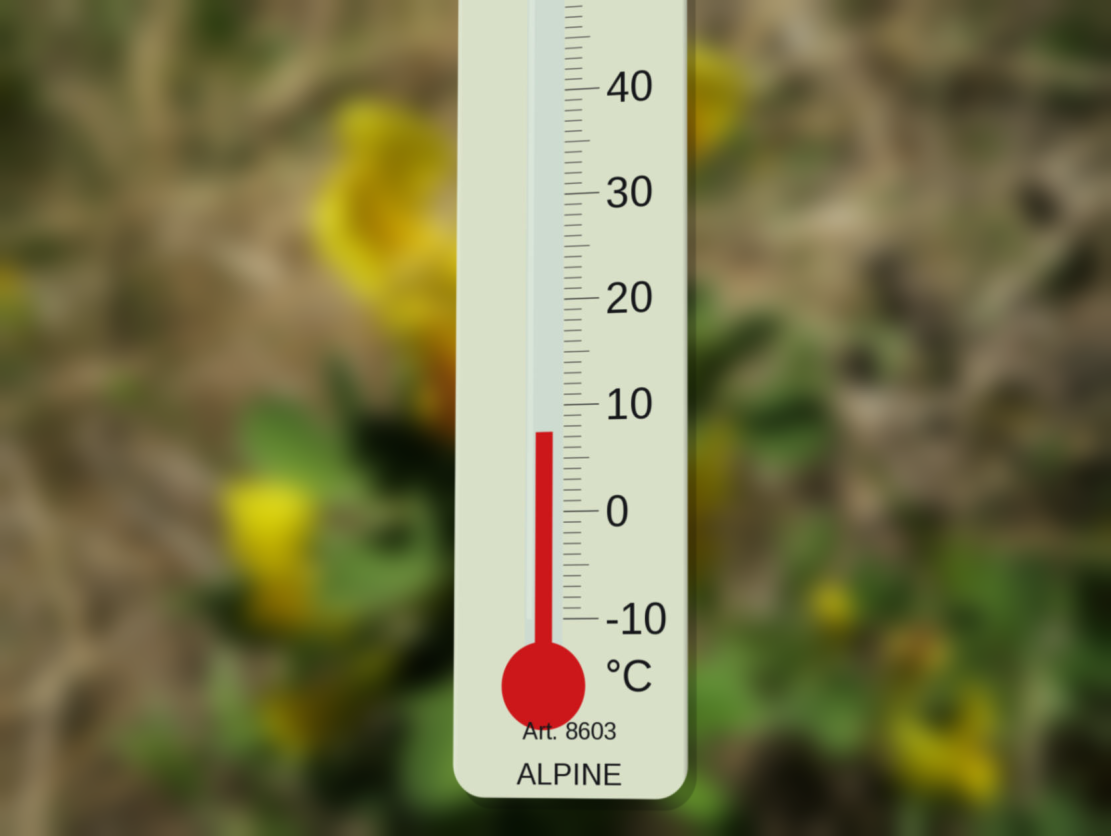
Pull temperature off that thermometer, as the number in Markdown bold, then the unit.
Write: **7.5** °C
